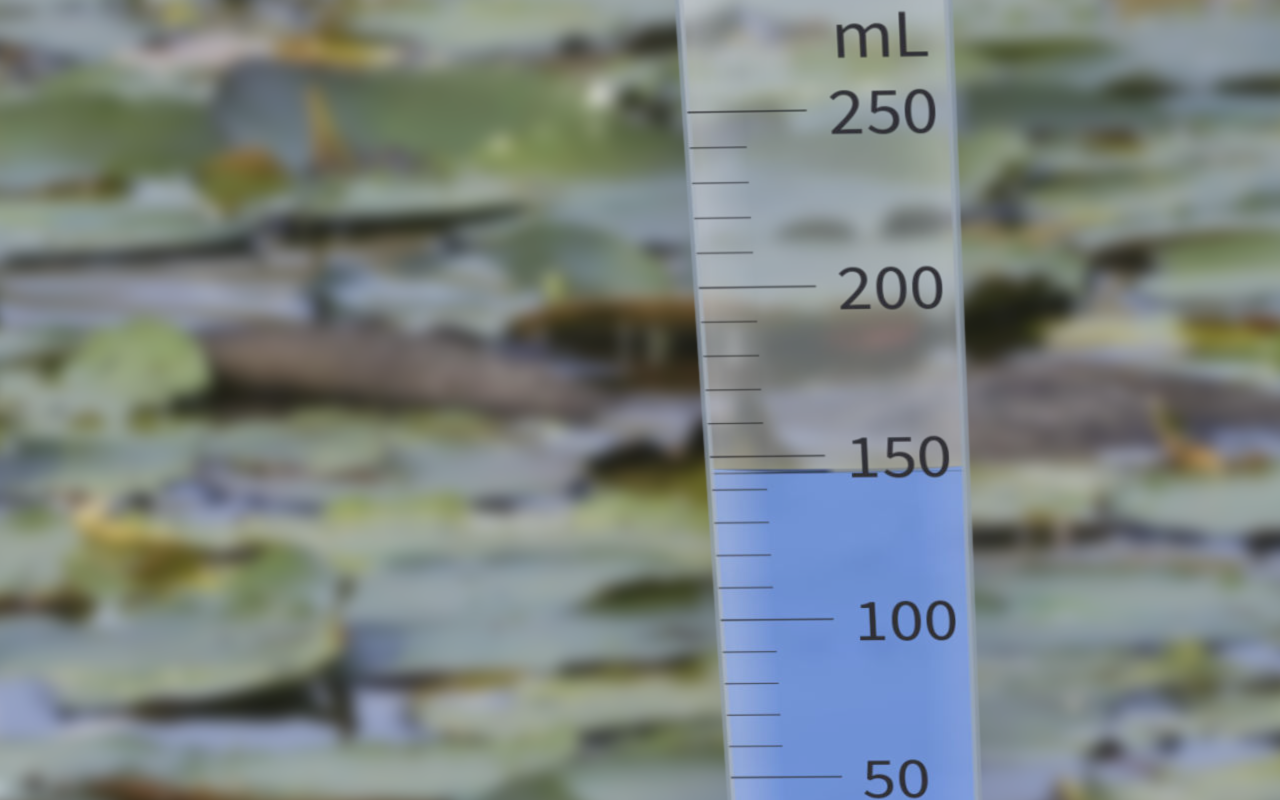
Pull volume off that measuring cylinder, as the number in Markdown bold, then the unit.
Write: **145** mL
